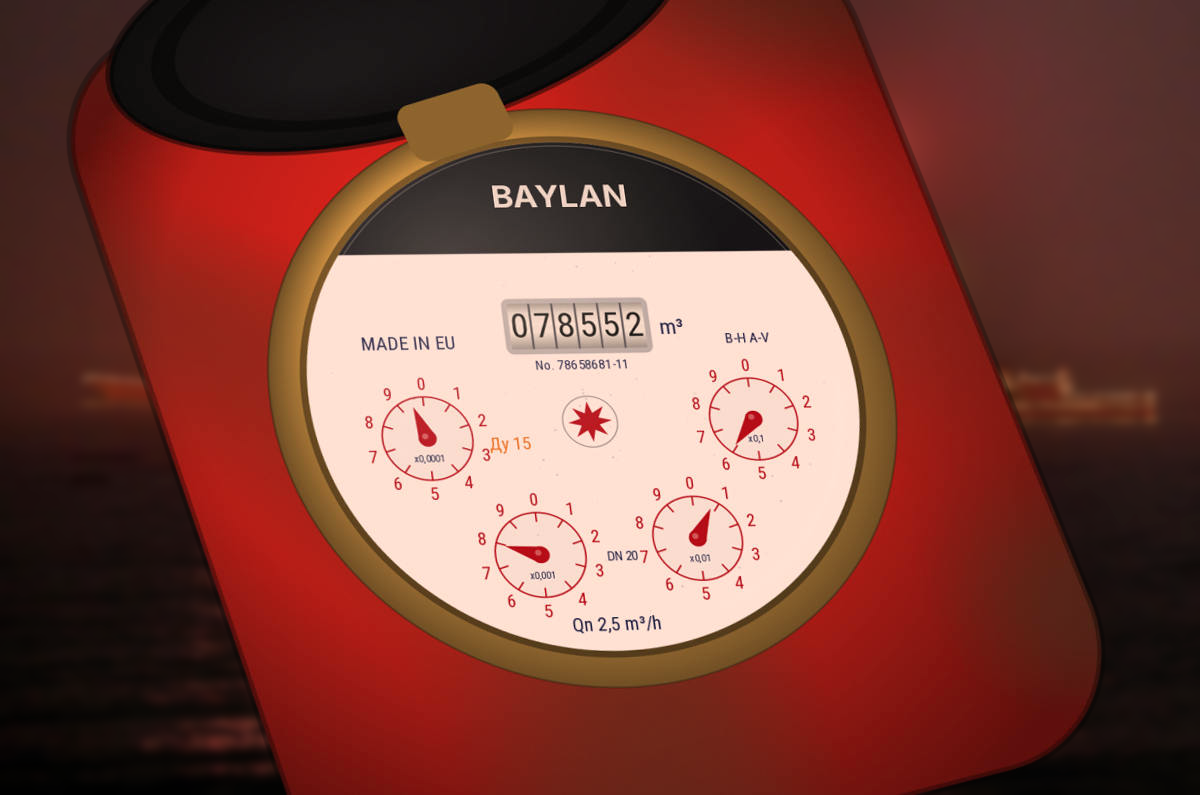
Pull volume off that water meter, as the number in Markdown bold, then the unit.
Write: **78552.6079** m³
